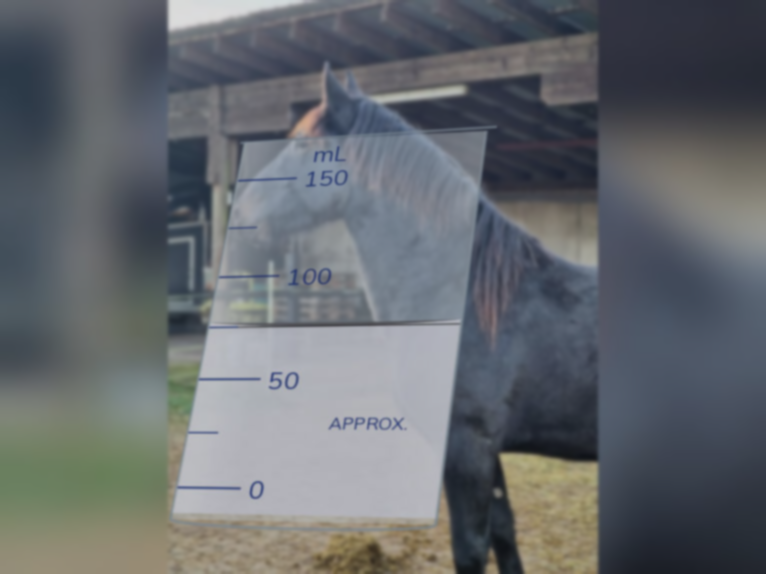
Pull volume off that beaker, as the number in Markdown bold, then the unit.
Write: **75** mL
